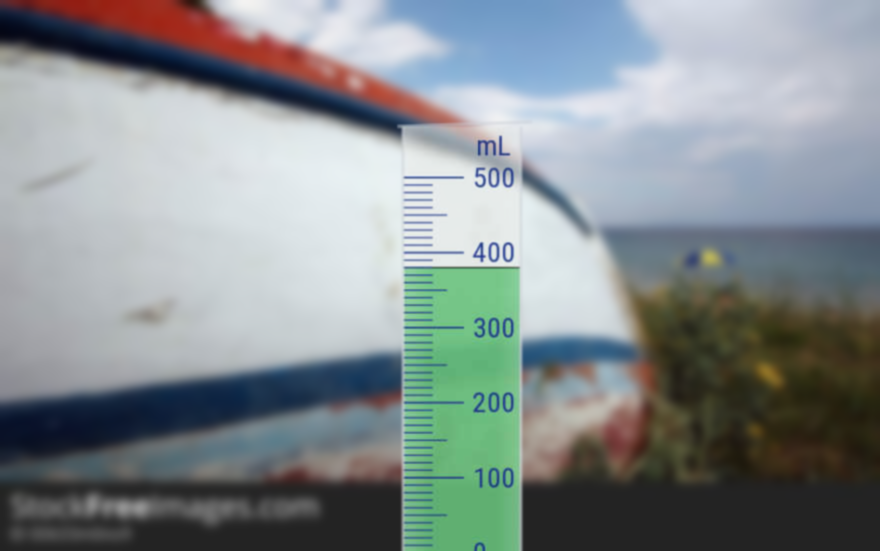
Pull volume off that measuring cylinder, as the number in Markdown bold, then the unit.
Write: **380** mL
